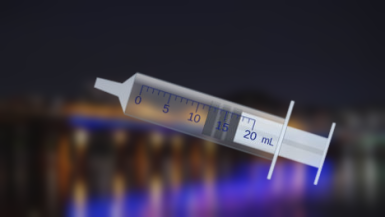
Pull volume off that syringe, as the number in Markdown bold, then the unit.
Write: **12** mL
